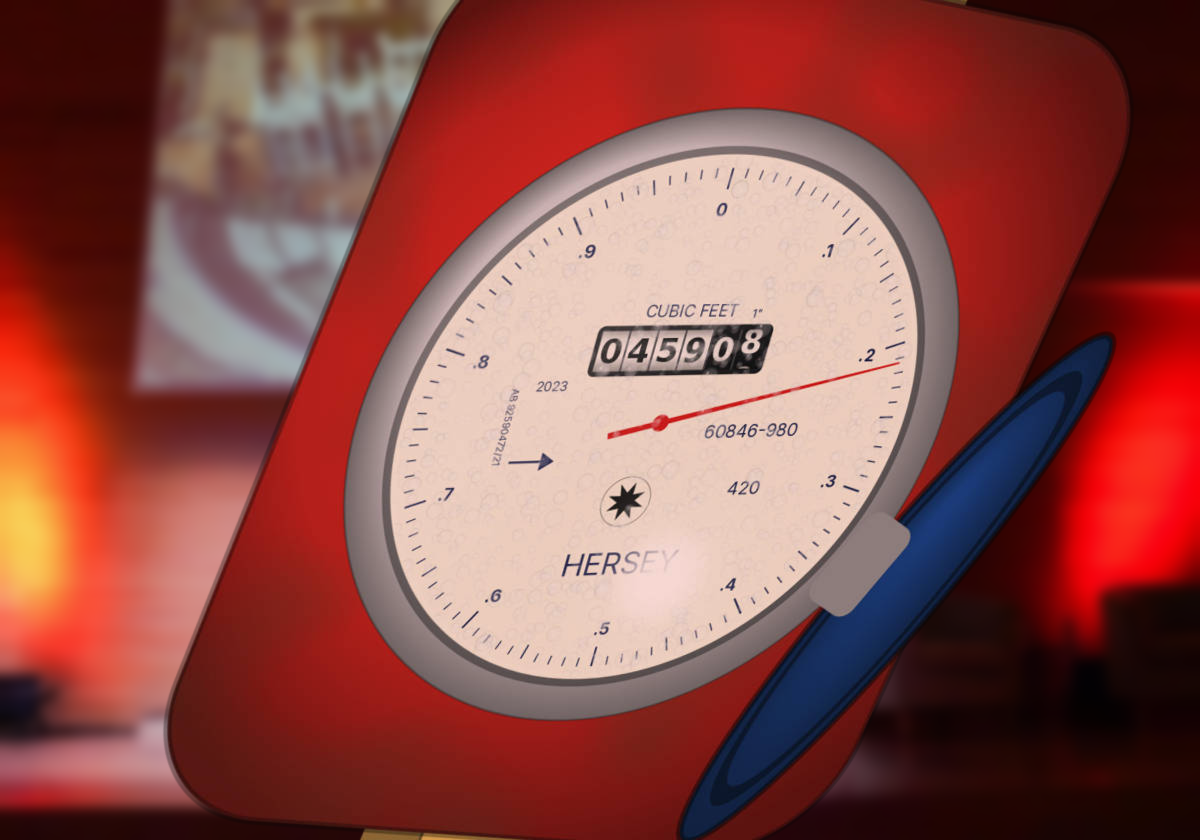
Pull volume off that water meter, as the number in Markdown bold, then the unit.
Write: **45908.21** ft³
